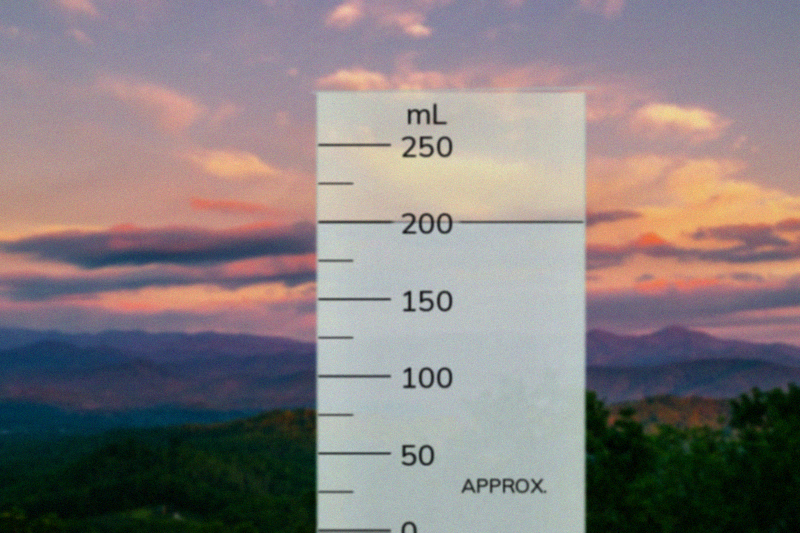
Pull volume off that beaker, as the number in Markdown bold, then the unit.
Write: **200** mL
